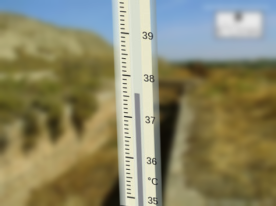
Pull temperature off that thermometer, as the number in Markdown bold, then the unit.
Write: **37.6** °C
